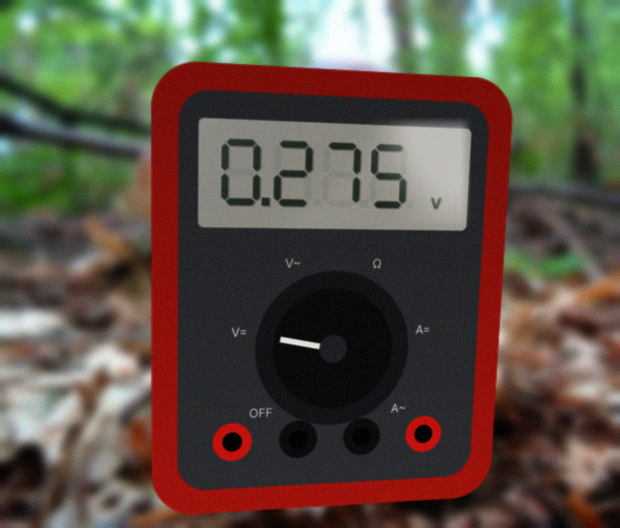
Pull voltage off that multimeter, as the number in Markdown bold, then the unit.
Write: **0.275** V
